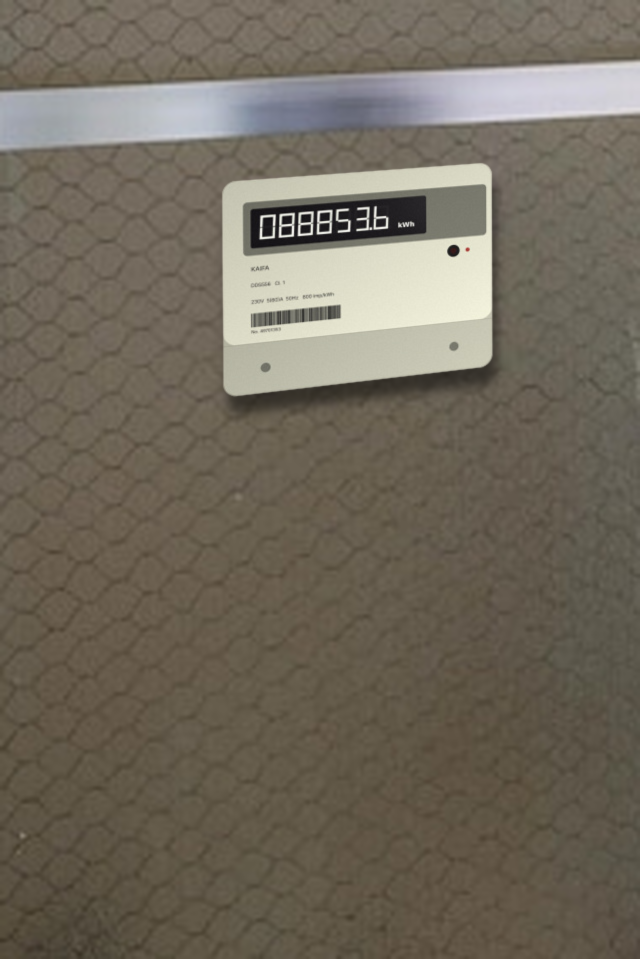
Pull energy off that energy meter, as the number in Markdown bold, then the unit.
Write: **88853.6** kWh
